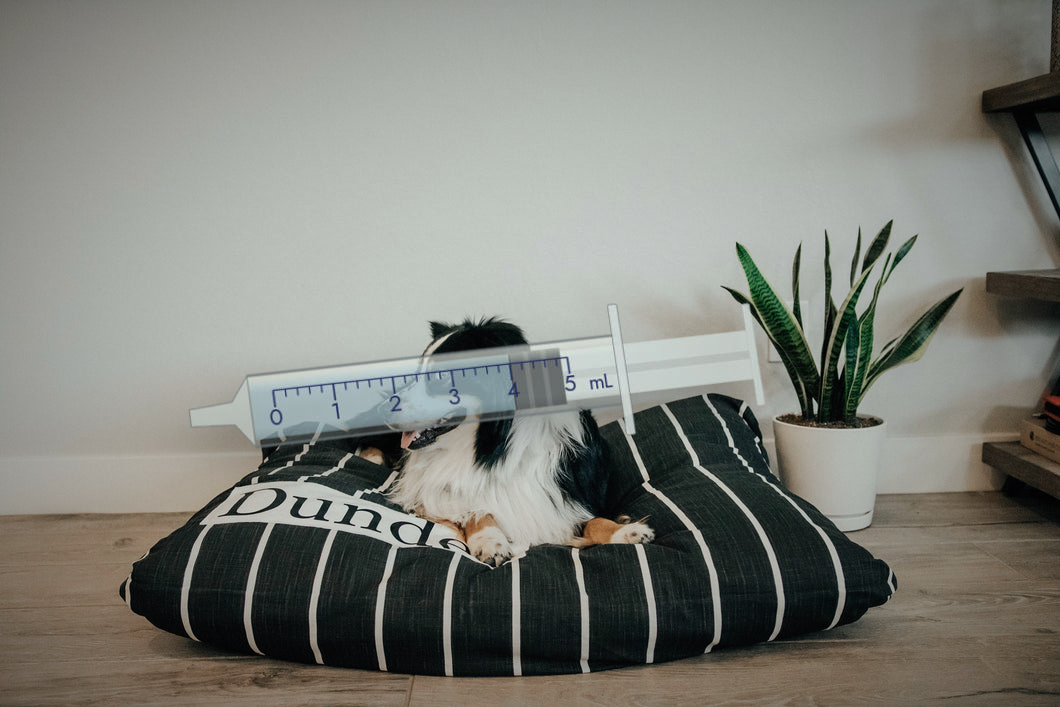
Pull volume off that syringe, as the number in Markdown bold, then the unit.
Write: **4** mL
